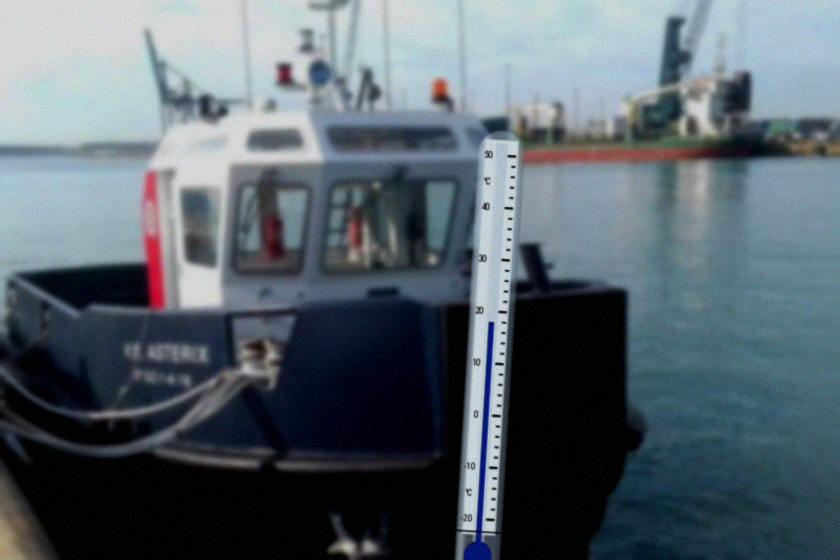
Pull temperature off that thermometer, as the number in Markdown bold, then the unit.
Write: **18** °C
